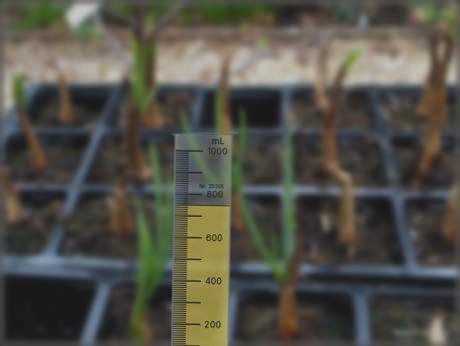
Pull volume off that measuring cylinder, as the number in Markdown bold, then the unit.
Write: **750** mL
